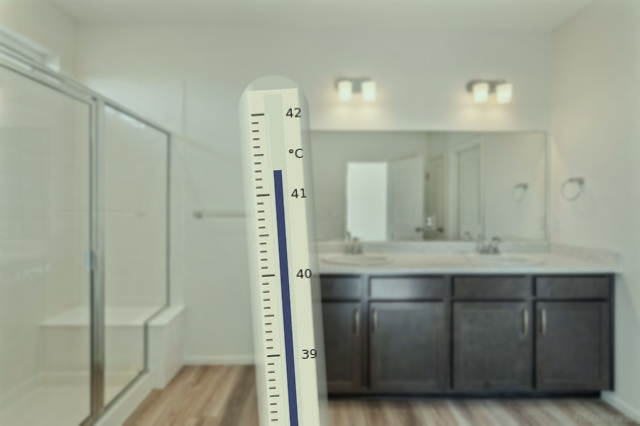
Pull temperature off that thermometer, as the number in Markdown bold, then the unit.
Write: **41.3** °C
